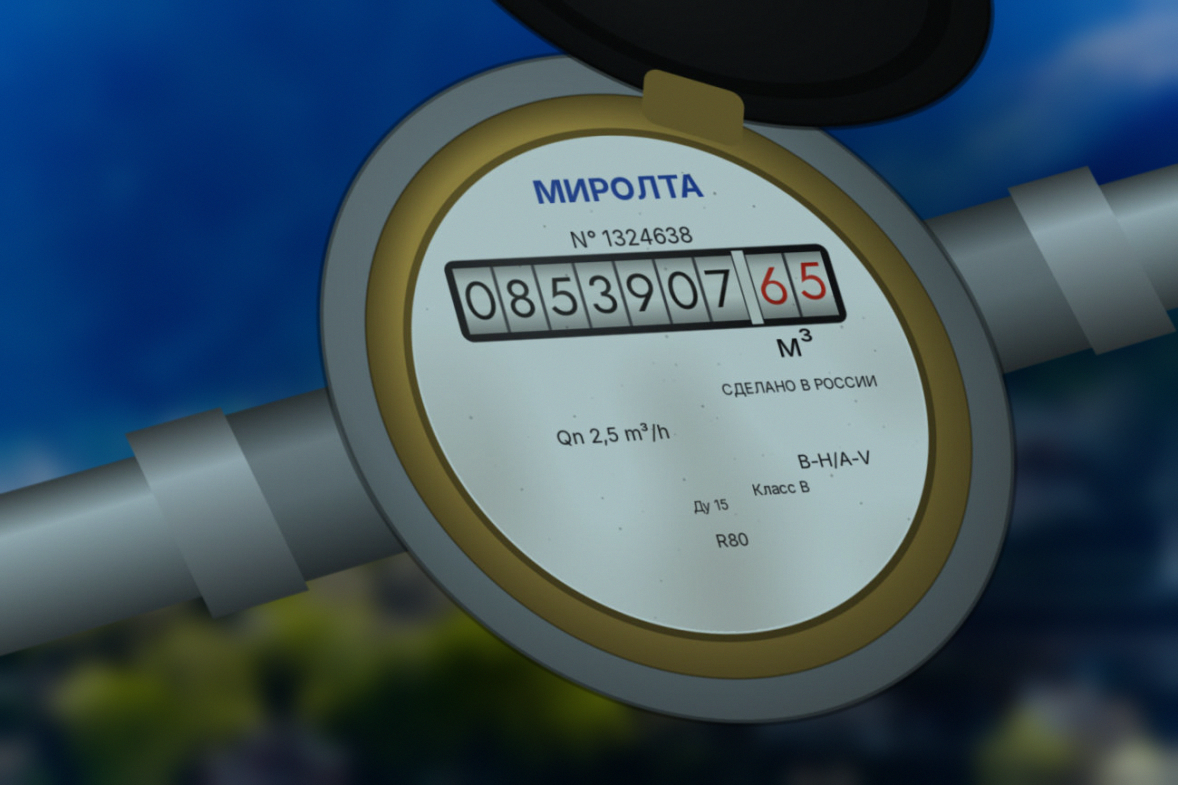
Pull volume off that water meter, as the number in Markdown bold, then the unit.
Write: **853907.65** m³
